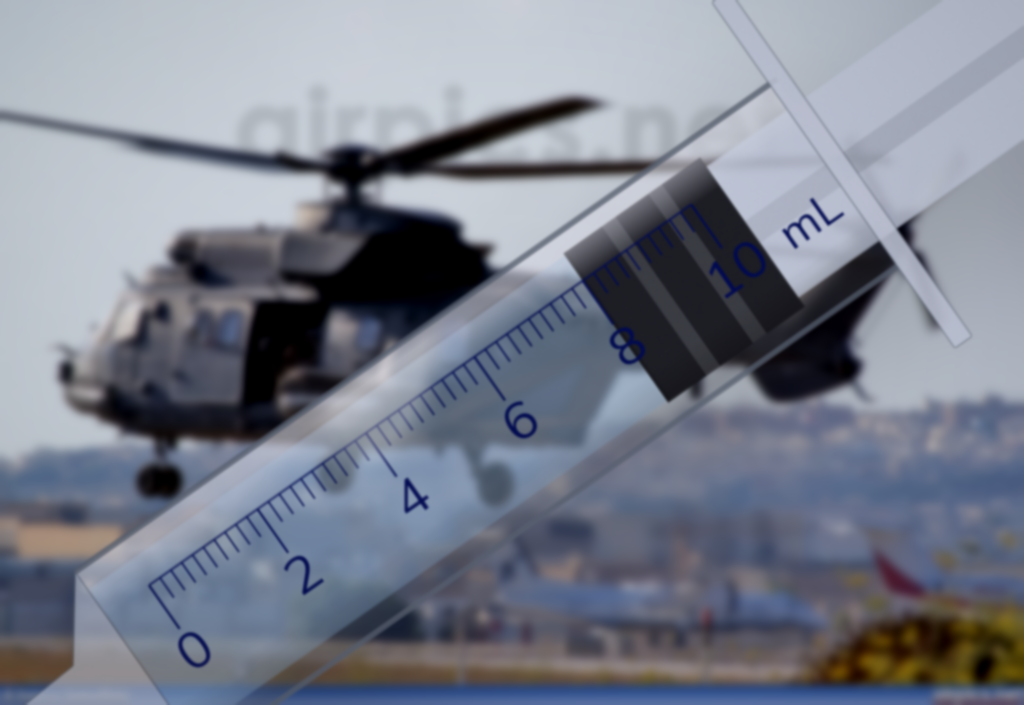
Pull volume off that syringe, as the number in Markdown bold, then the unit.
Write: **8** mL
